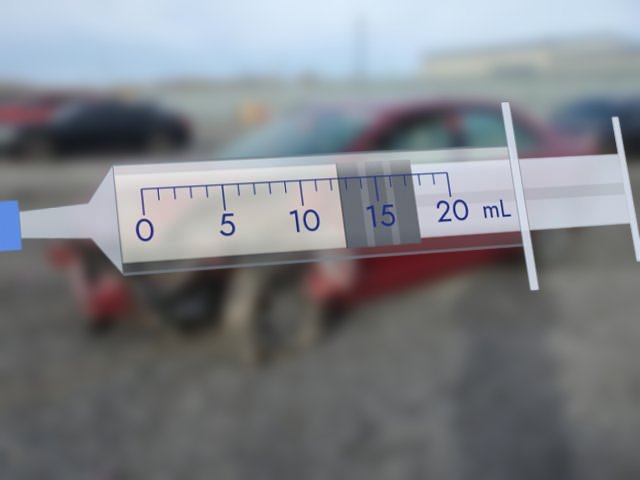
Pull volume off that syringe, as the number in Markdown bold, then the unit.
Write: **12.5** mL
